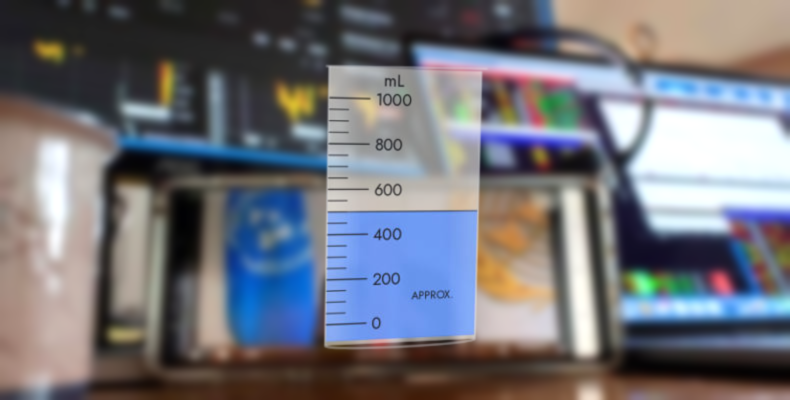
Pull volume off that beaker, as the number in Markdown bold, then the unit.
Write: **500** mL
